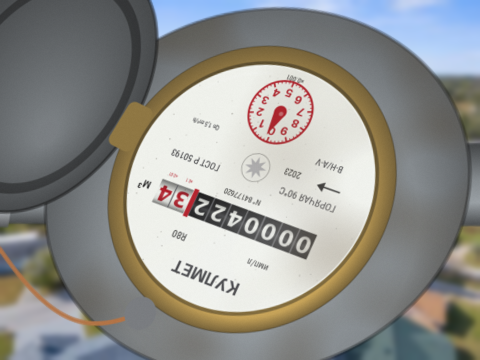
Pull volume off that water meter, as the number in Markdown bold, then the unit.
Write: **422.340** m³
